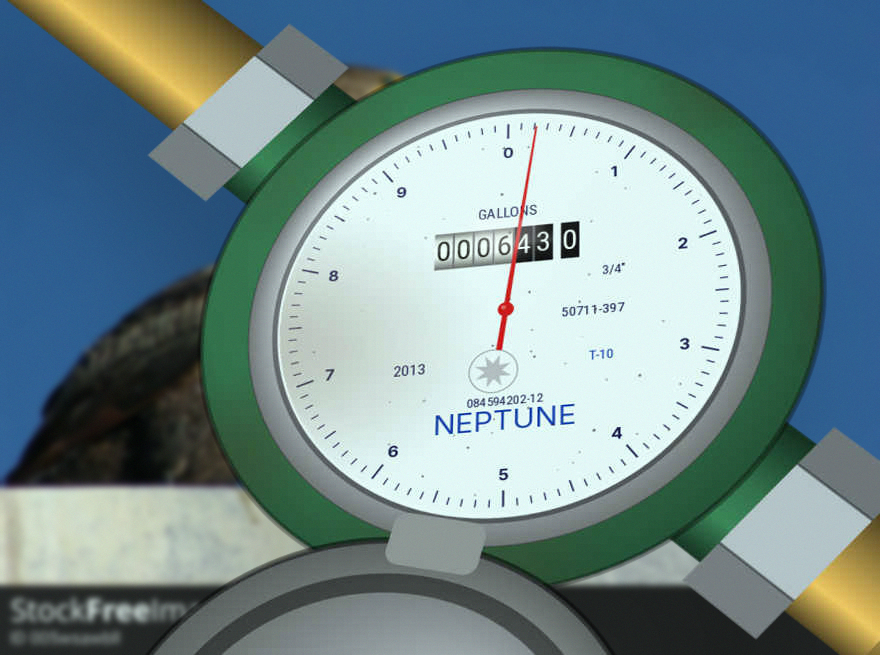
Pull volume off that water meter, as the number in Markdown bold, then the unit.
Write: **6430.2** gal
